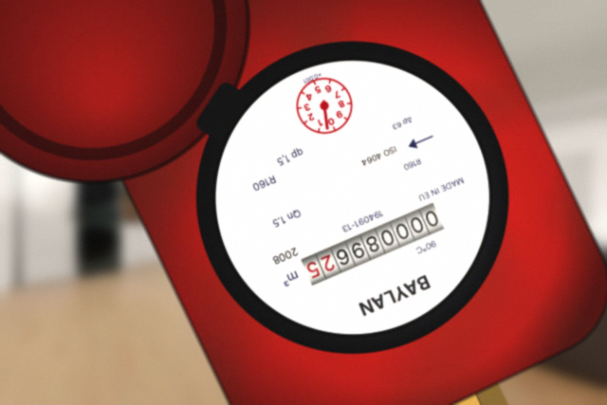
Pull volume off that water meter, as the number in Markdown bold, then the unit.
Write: **896.250** m³
